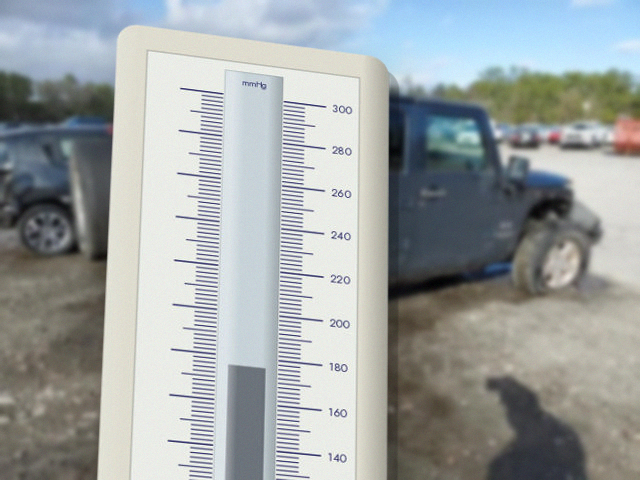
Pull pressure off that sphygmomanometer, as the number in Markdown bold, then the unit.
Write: **176** mmHg
